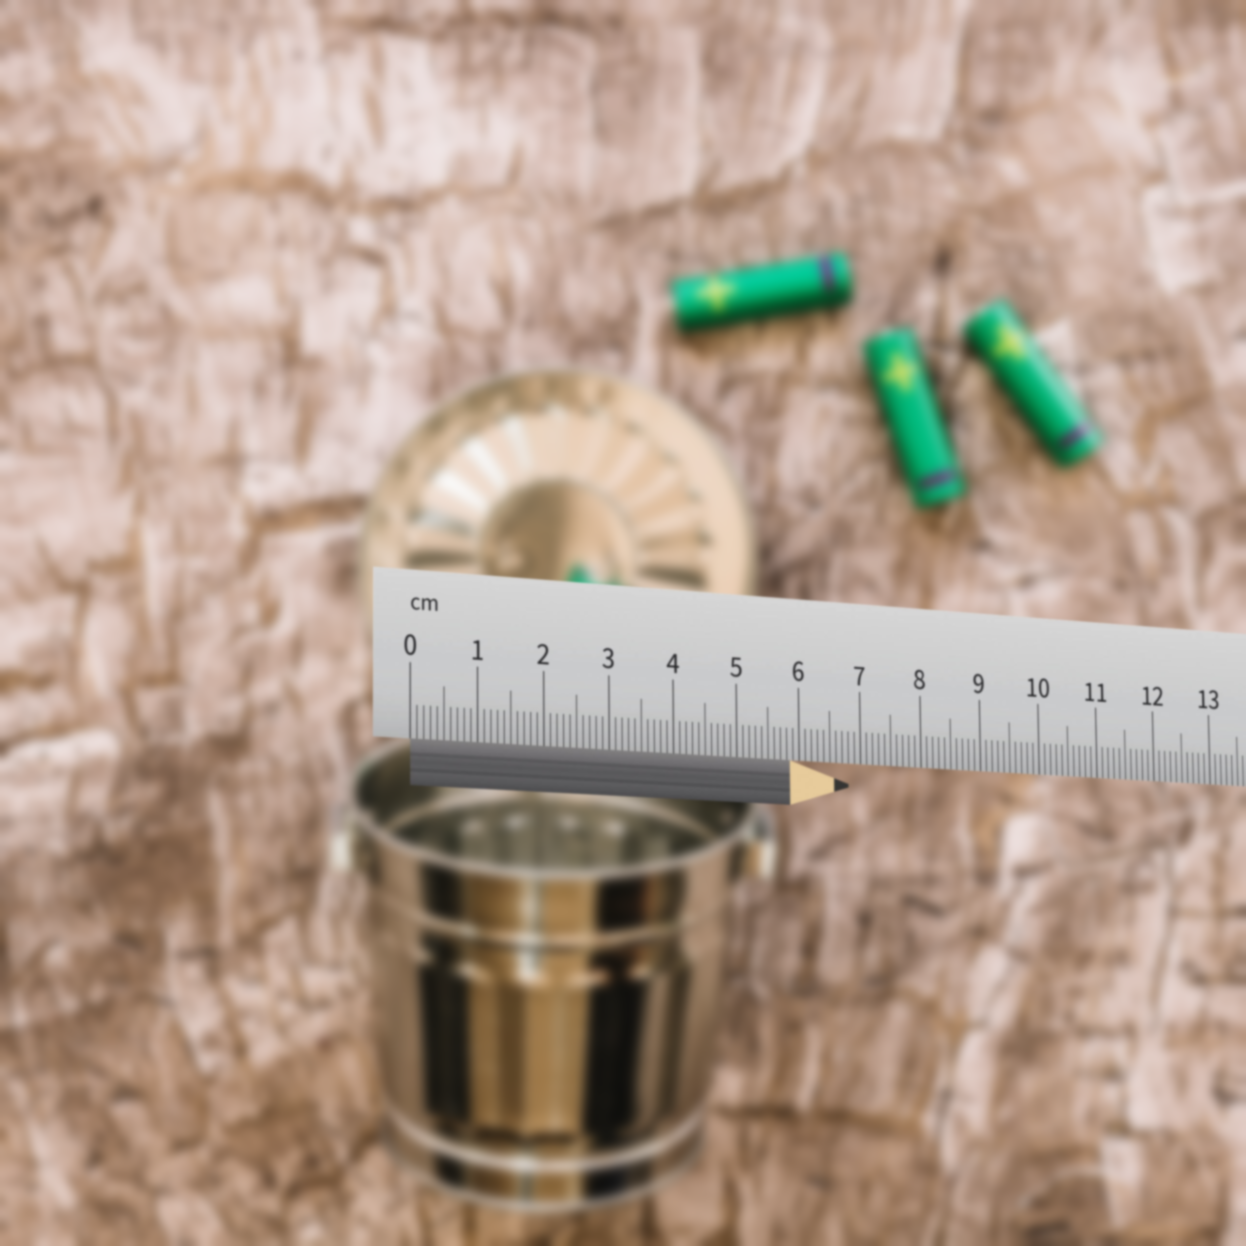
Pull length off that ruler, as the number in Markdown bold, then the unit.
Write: **6.8** cm
